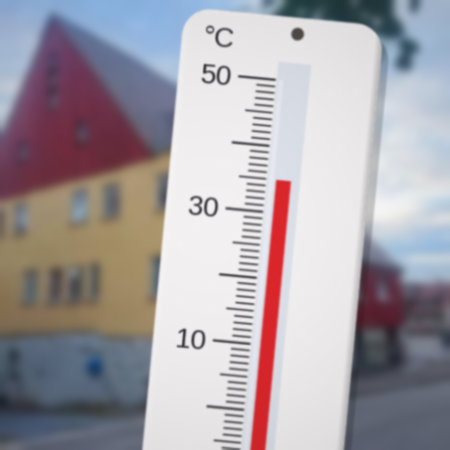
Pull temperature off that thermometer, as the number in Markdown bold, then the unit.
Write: **35** °C
